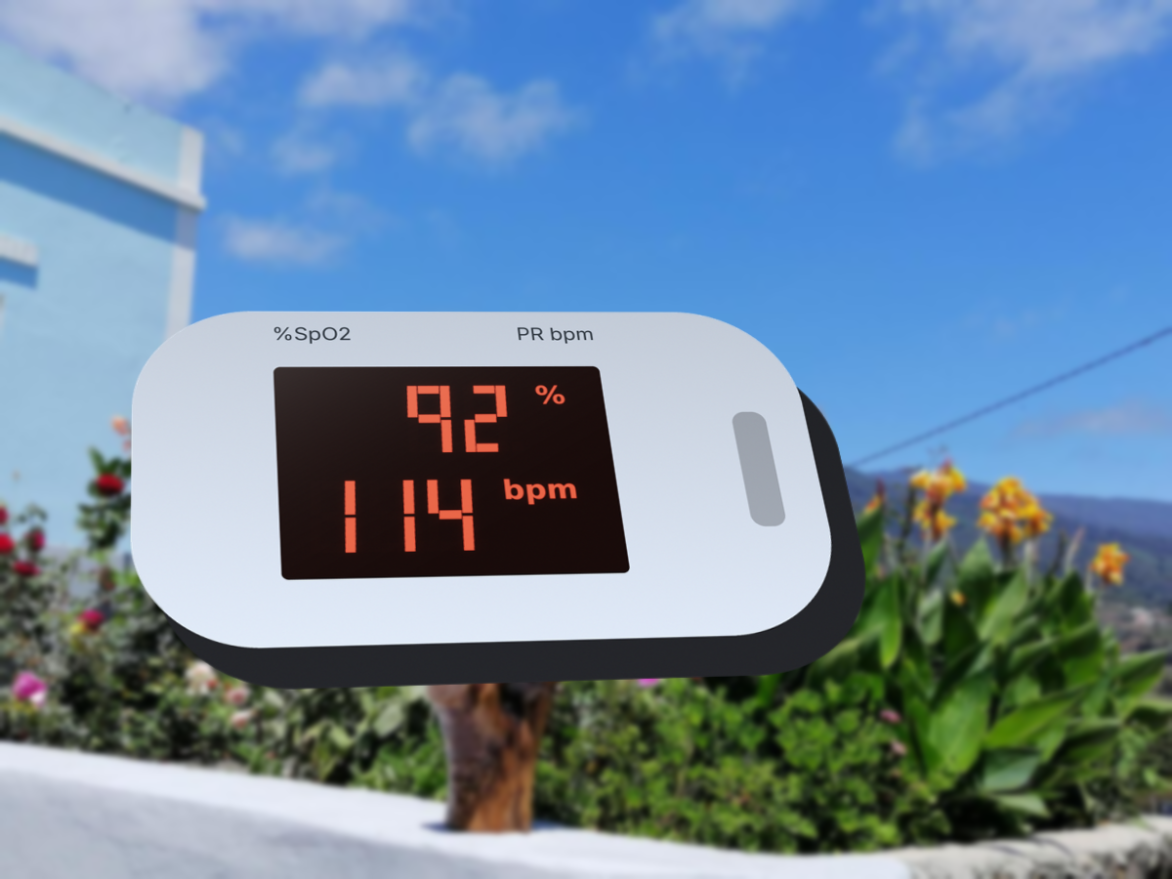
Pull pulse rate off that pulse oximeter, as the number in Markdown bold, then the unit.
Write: **114** bpm
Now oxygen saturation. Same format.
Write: **92** %
